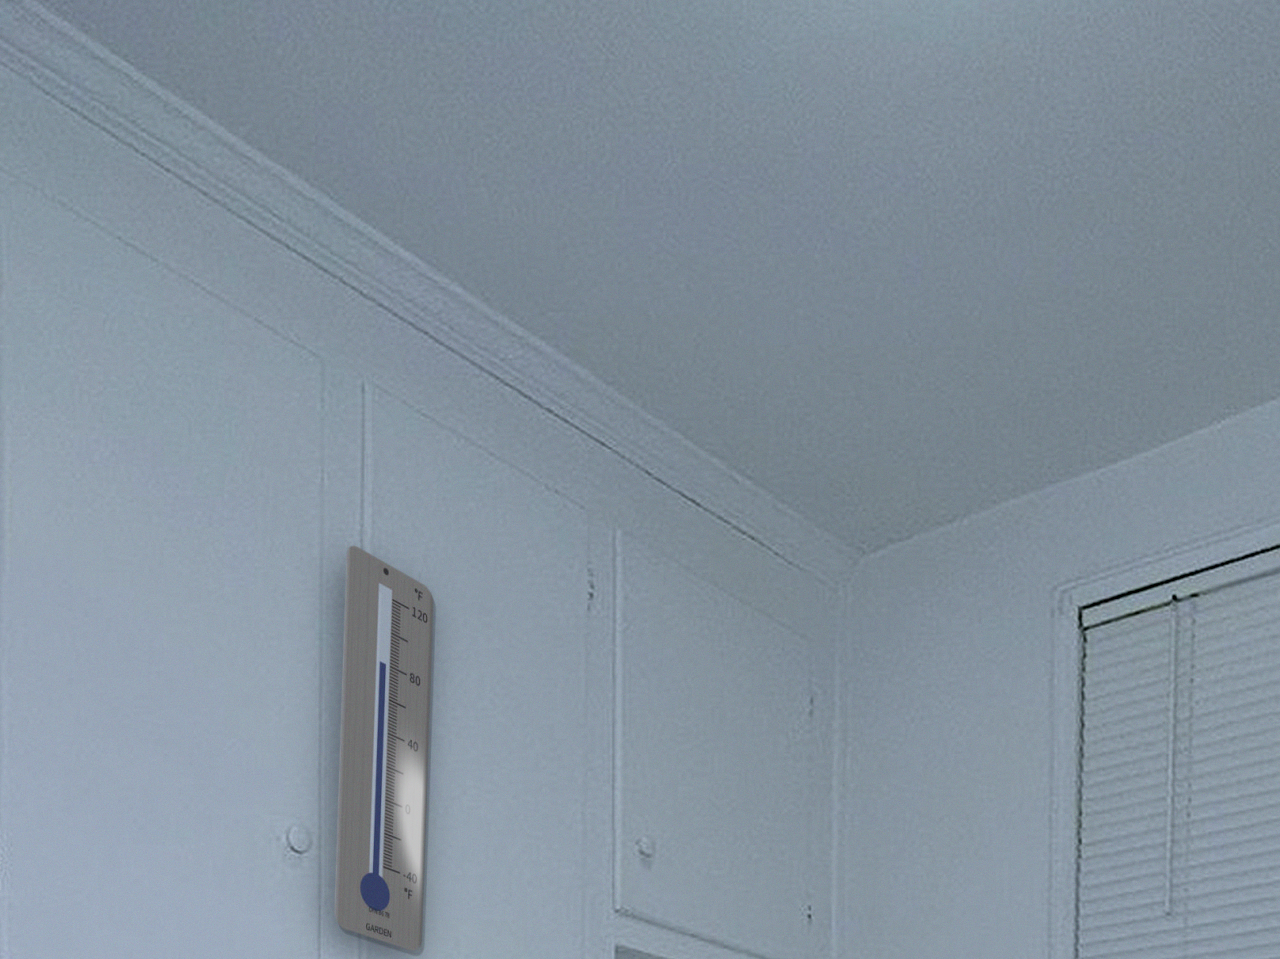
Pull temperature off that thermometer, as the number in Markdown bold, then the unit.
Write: **80** °F
